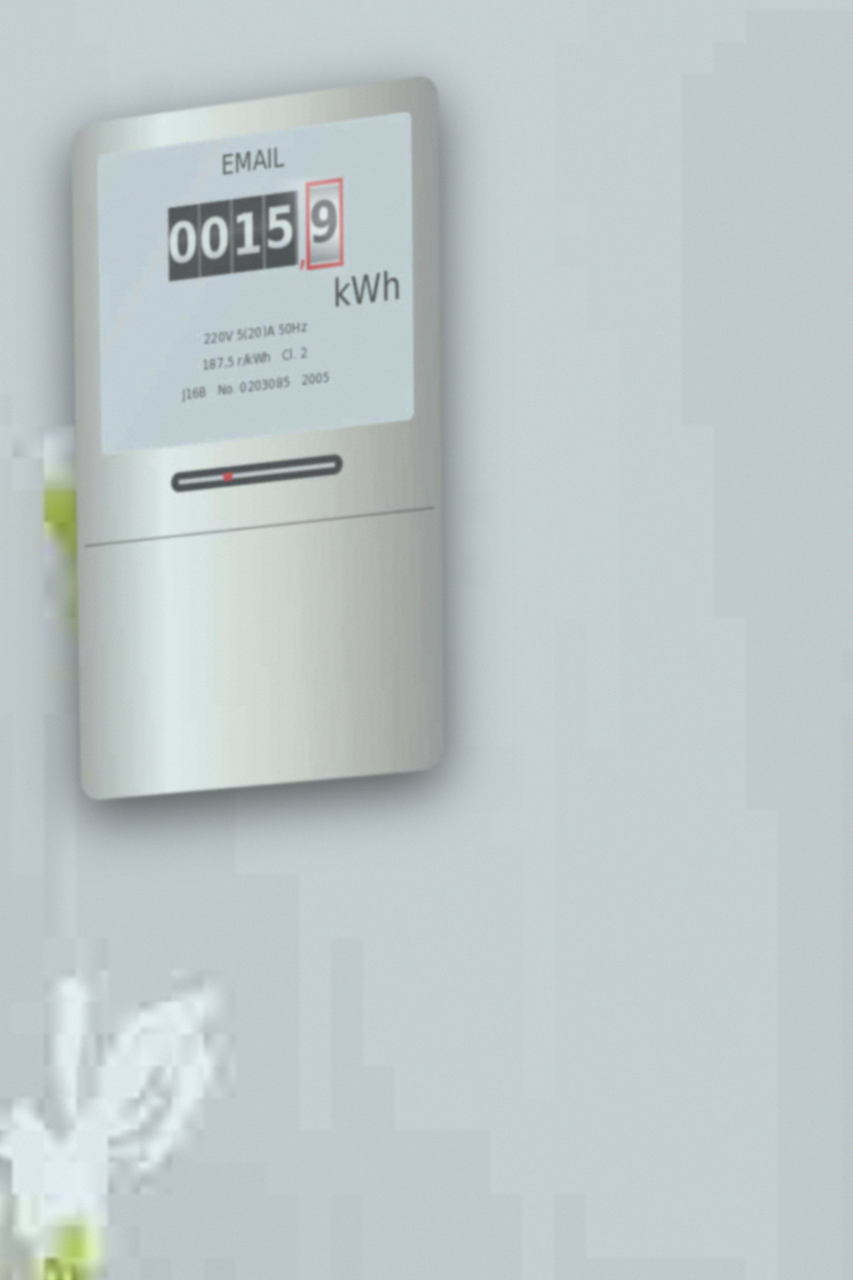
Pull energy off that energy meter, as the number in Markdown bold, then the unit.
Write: **15.9** kWh
